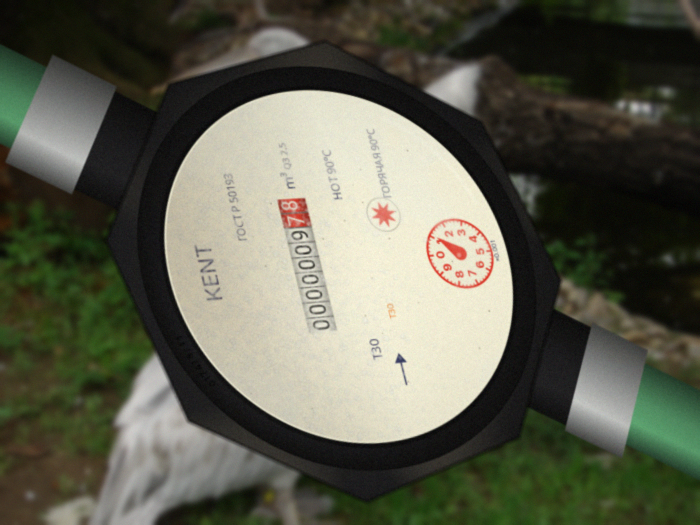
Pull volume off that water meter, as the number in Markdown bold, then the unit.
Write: **9.781** m³
